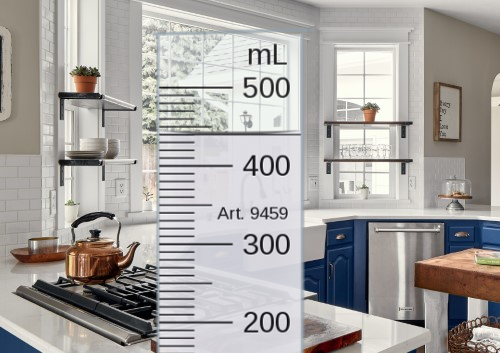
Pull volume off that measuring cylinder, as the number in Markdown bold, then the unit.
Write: **440** mL
